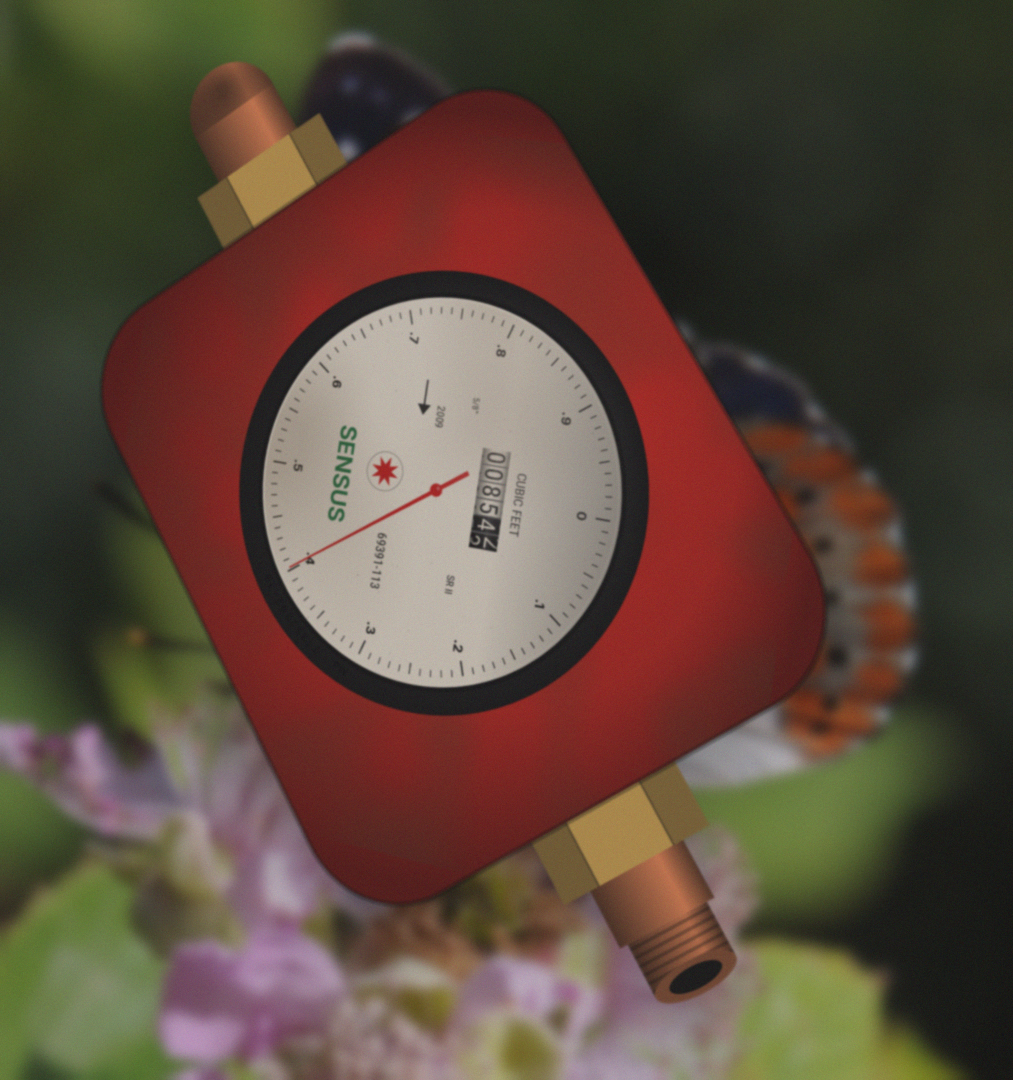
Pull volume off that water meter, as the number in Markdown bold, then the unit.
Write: **8542.40** ft³
